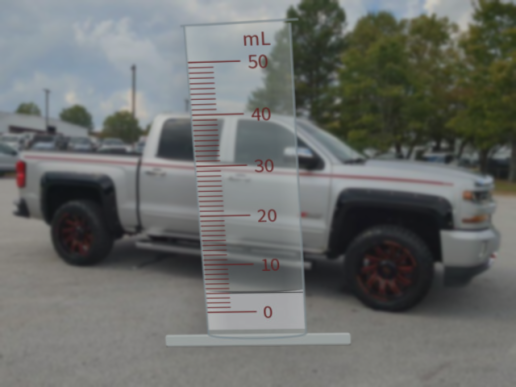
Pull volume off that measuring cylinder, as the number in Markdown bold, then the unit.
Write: **4** mL
